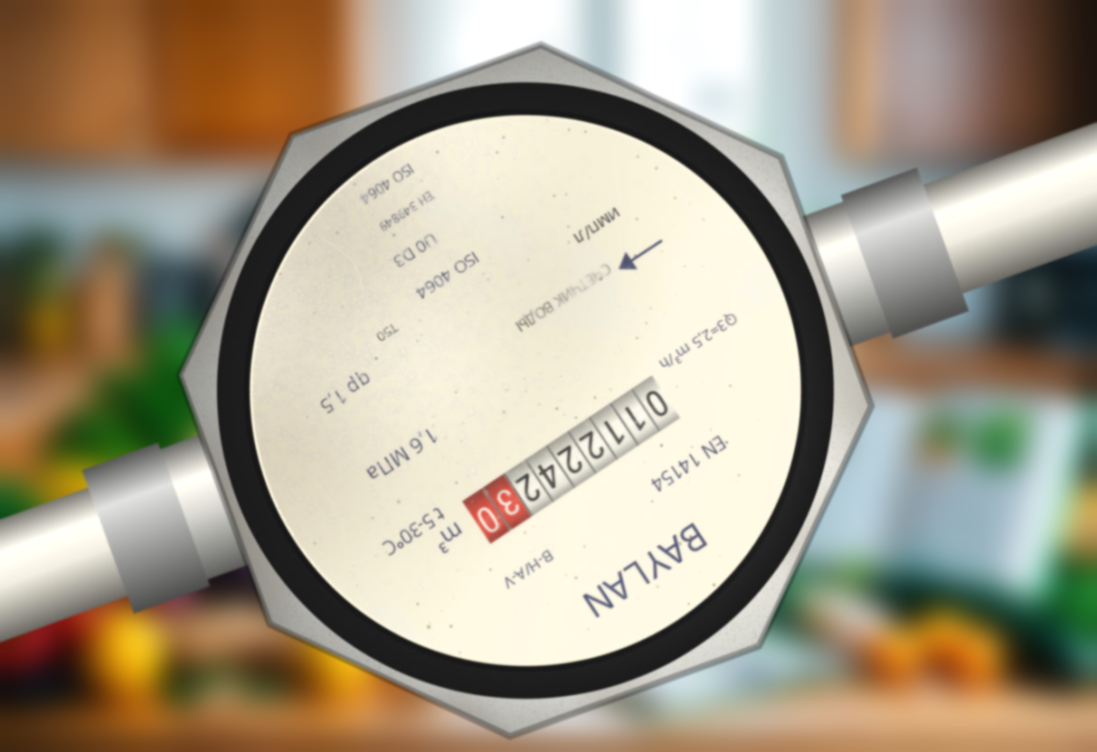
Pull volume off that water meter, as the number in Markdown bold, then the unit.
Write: **112242.30** m³
